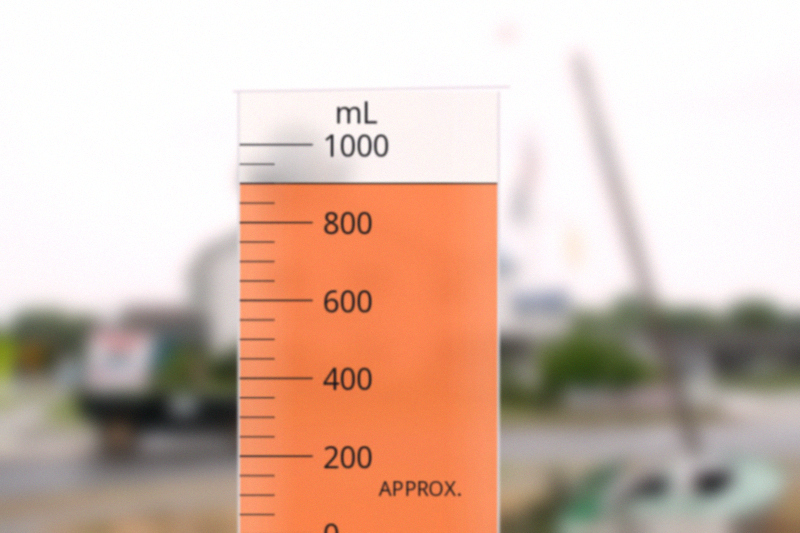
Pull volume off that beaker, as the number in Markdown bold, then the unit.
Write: **900** mL
